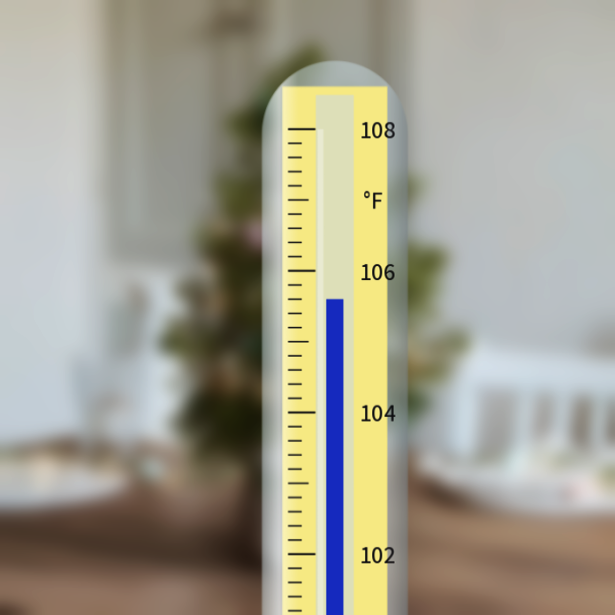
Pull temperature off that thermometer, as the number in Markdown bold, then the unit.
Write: **105.6** °F
